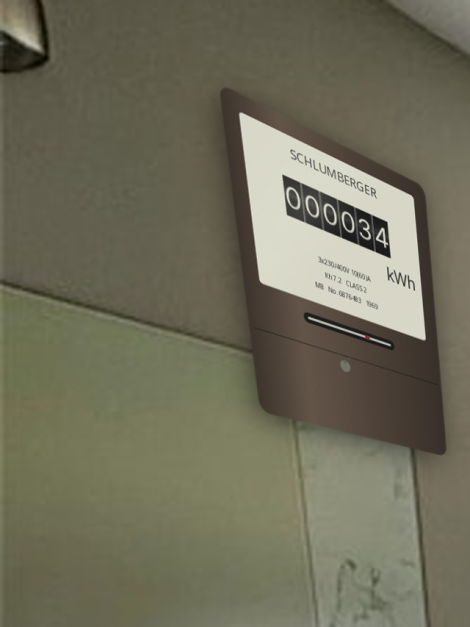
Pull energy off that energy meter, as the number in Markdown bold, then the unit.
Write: **34** kWh
